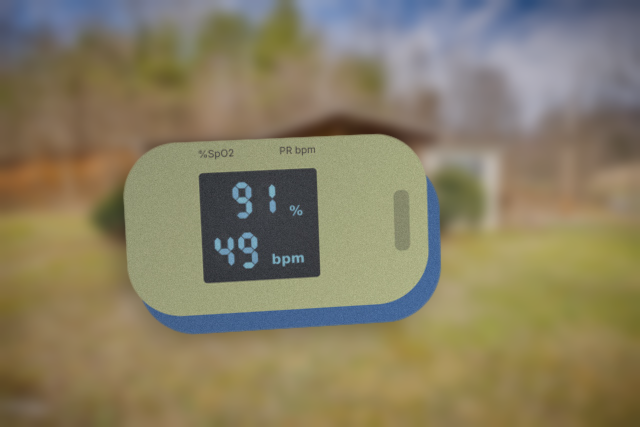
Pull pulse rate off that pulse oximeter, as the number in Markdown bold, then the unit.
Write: **49** bpm
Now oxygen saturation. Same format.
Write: **91** %
